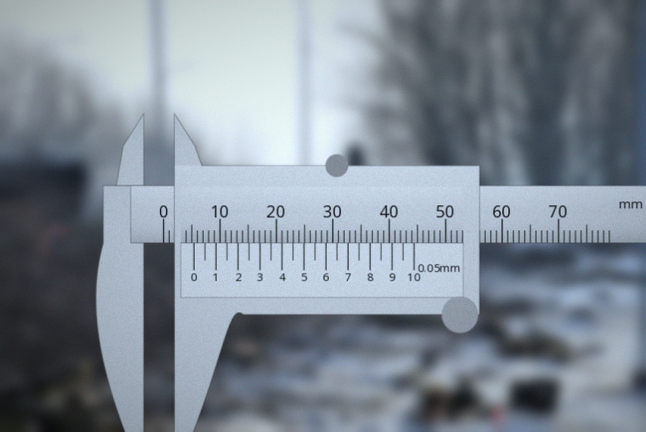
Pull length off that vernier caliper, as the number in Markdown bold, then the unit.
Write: **5.4** mm
